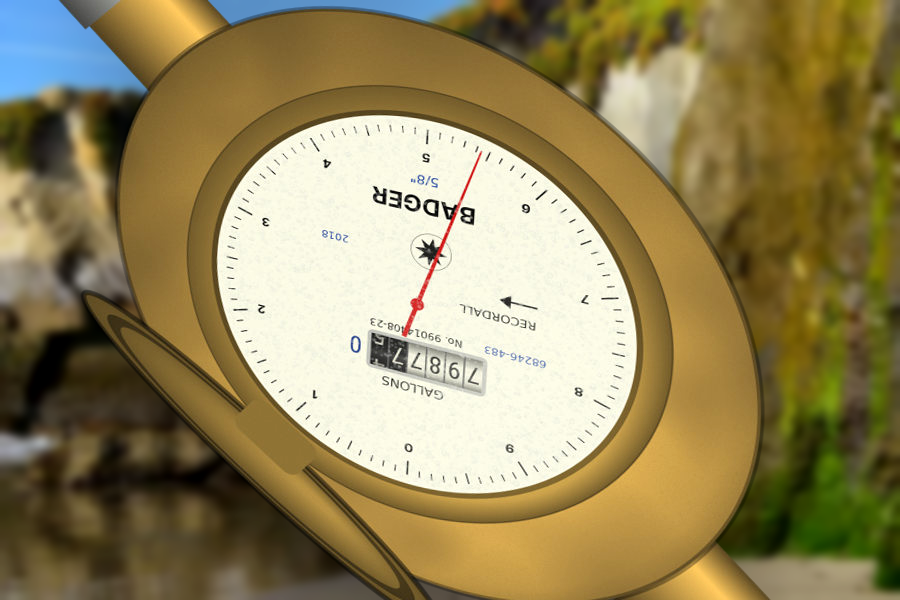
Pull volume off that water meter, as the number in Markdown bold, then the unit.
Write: **7987745.4** gal
